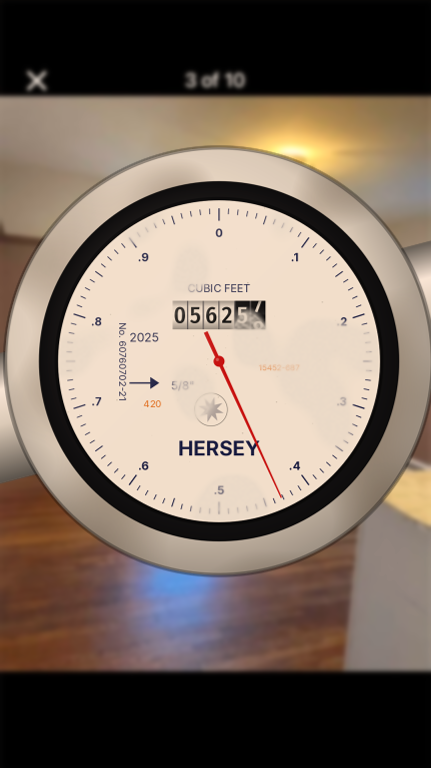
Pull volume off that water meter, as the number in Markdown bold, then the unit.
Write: **56257.43** ft³
